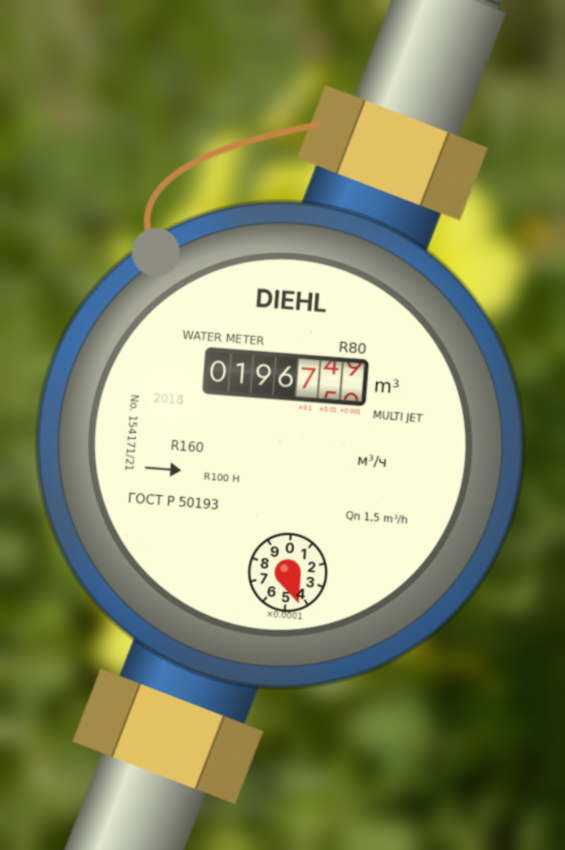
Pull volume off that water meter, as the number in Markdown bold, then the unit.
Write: **196.7494** m³
